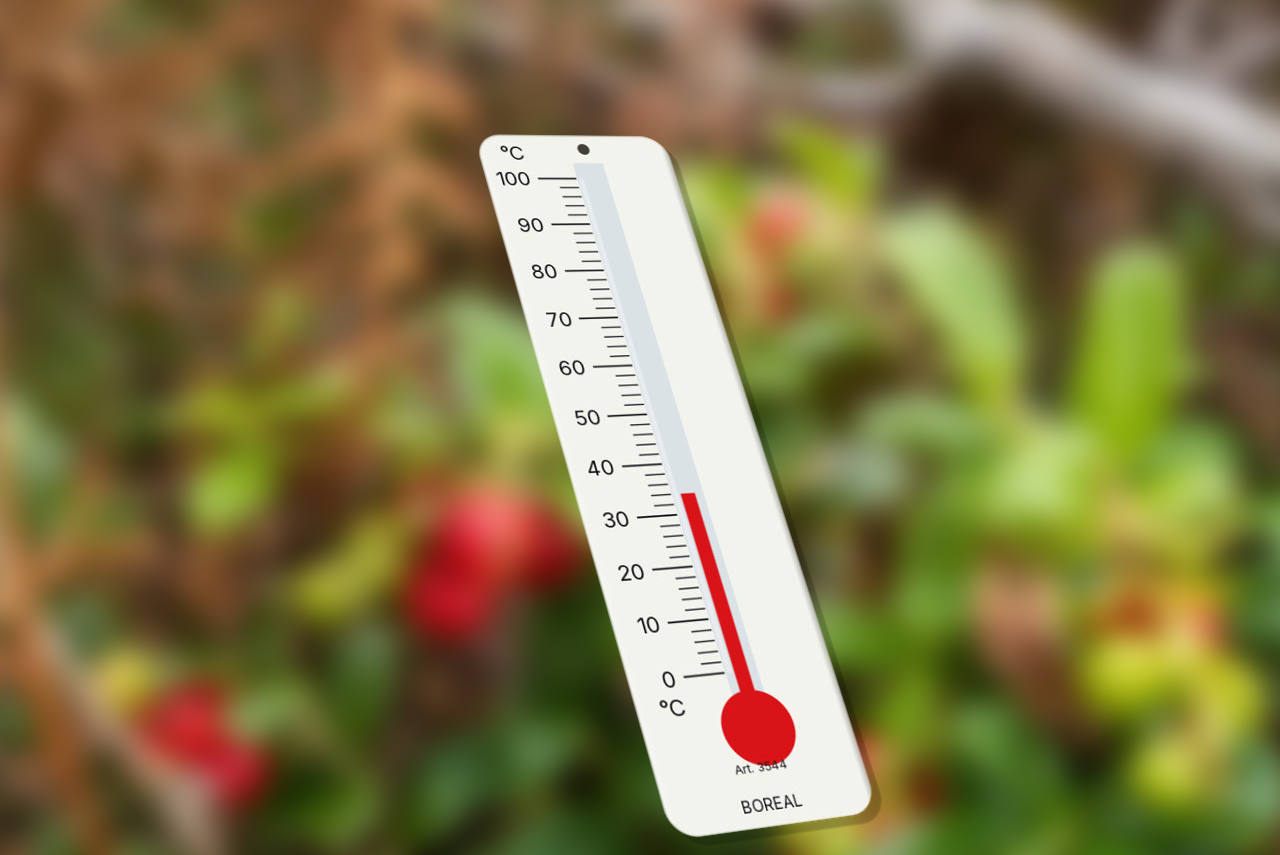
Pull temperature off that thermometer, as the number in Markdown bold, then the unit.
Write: **34** °C
